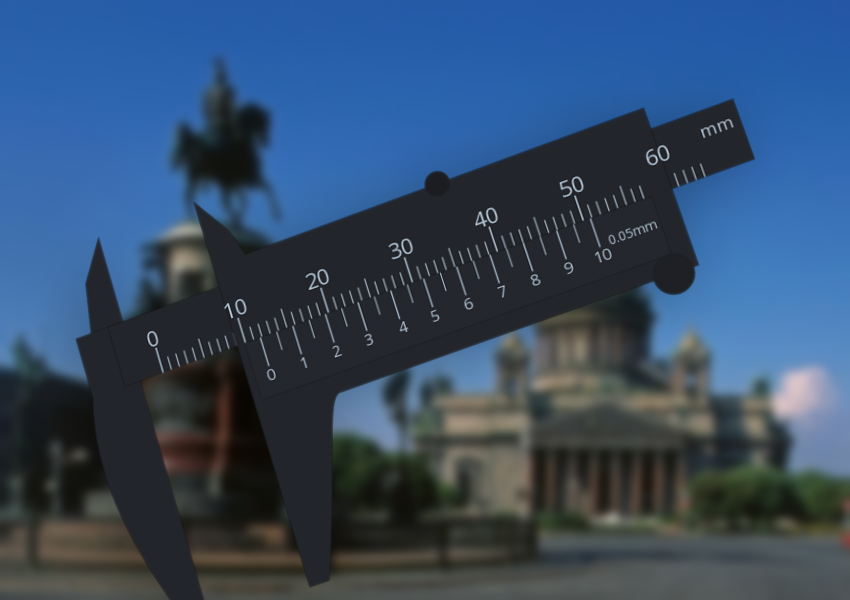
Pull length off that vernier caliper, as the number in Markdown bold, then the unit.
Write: **11.8** mm
